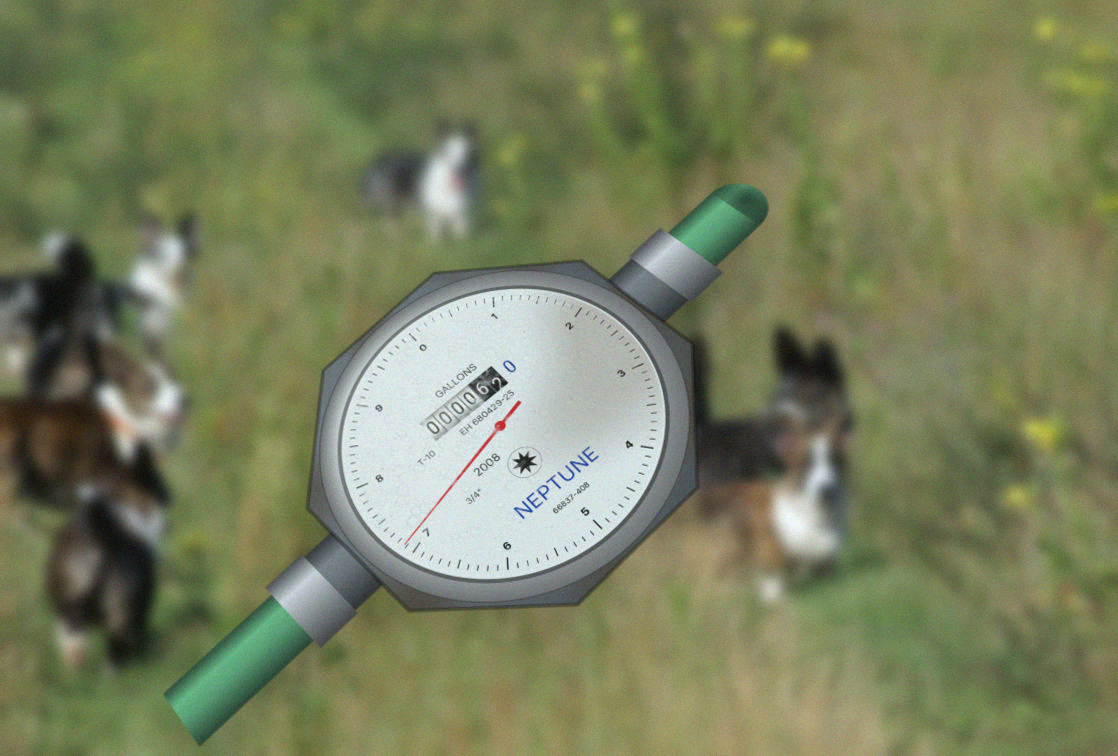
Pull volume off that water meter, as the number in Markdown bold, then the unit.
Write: **617.1** gal
